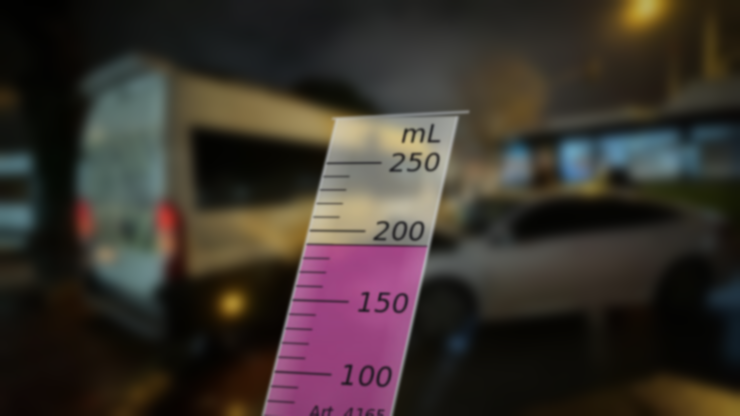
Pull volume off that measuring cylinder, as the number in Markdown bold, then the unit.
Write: **190** mL
